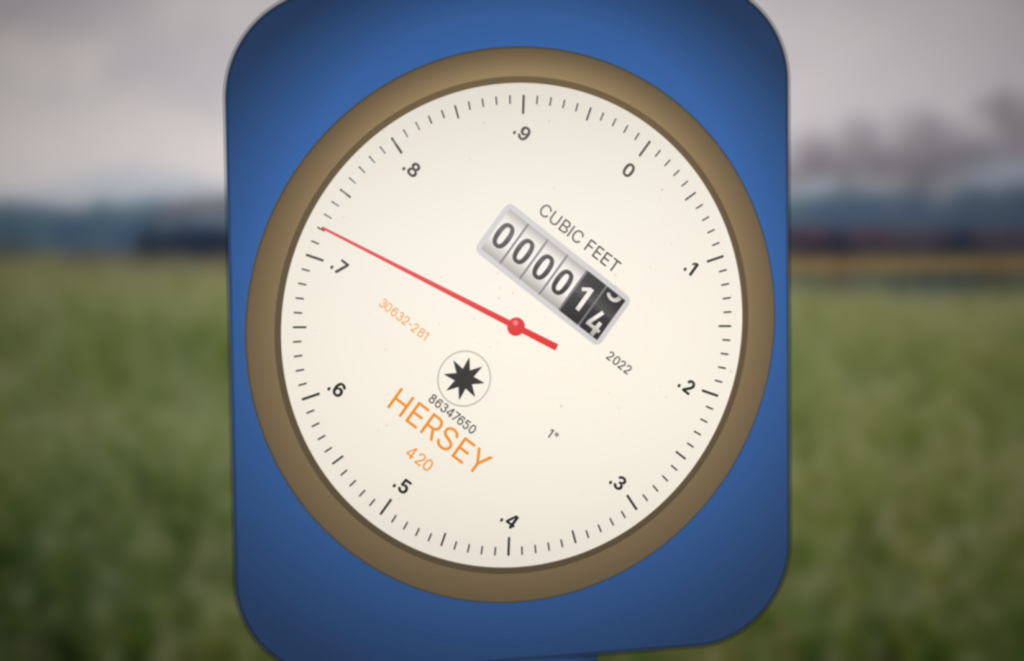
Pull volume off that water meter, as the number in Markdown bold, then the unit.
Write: **13.72** ft³
